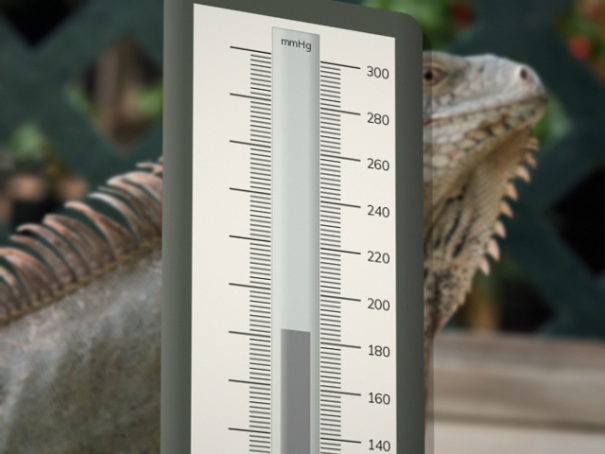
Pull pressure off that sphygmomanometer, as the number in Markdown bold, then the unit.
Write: **184** mmHg
